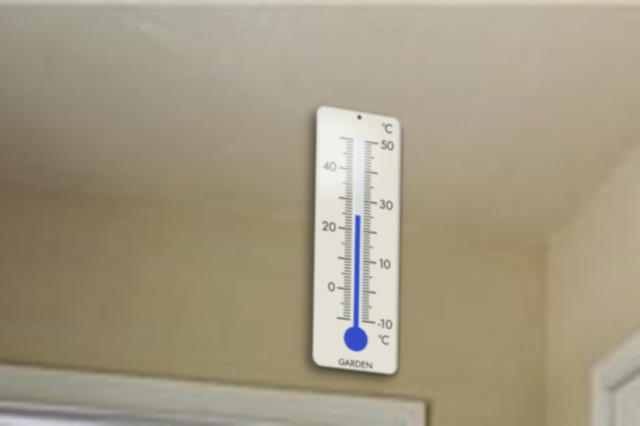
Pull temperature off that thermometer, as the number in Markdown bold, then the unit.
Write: **25** °C
